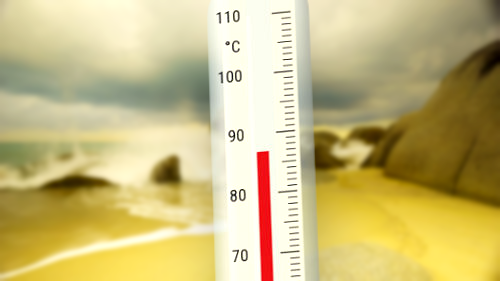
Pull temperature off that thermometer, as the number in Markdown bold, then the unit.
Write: **87** °C
